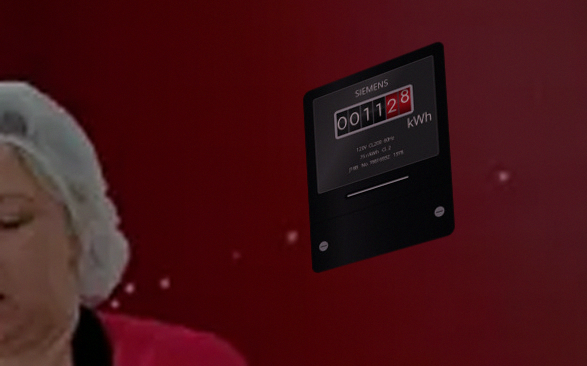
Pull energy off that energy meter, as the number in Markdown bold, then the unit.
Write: **11.28** kWh
